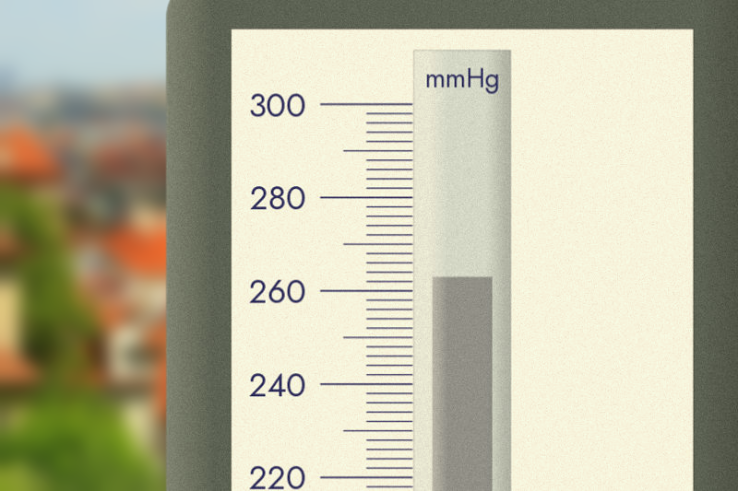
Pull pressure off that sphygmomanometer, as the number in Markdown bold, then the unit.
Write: **263** mmHg
